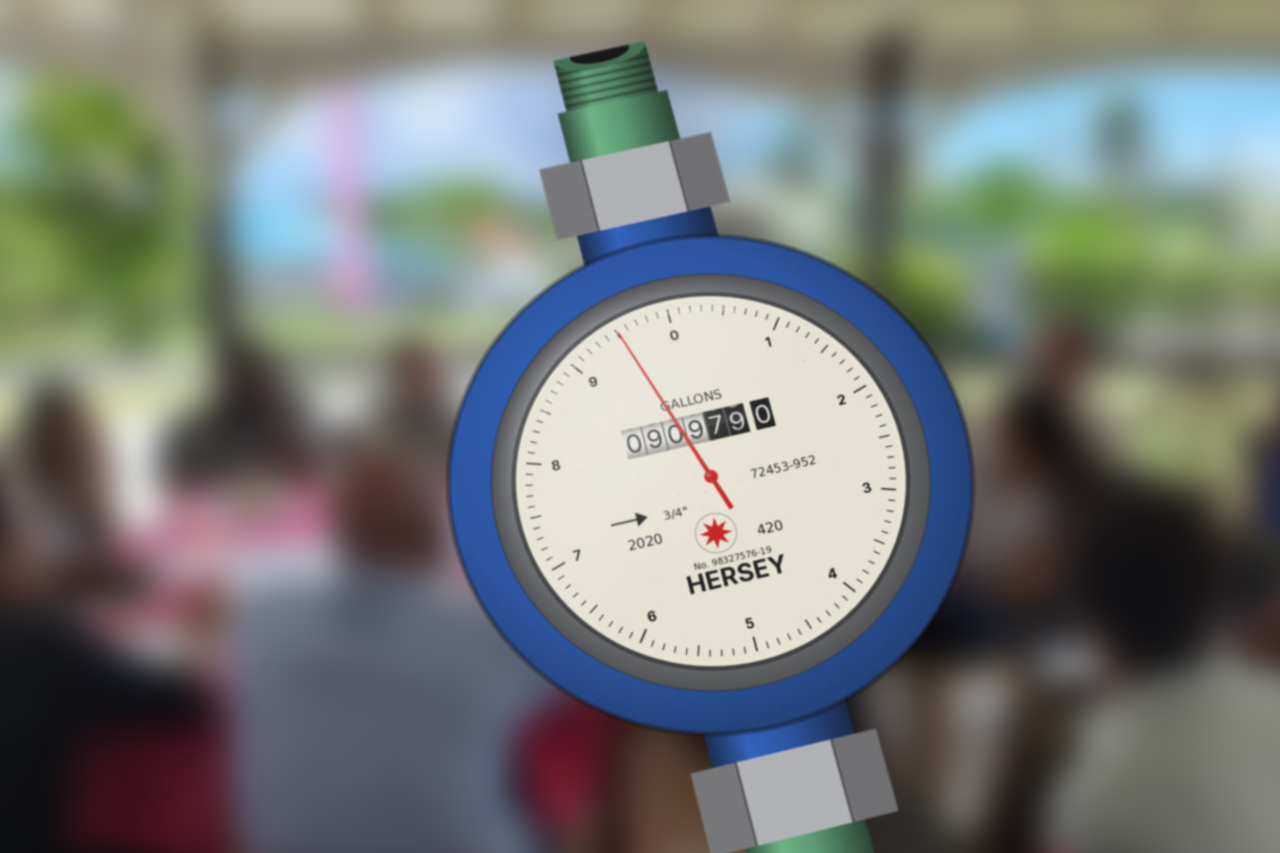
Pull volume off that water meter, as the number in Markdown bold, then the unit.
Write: **909789.5** gal
